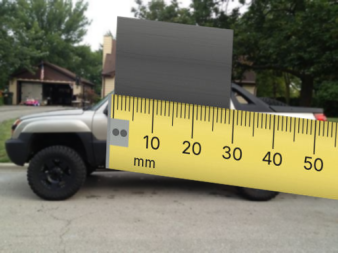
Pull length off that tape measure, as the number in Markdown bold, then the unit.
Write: **29** mm
